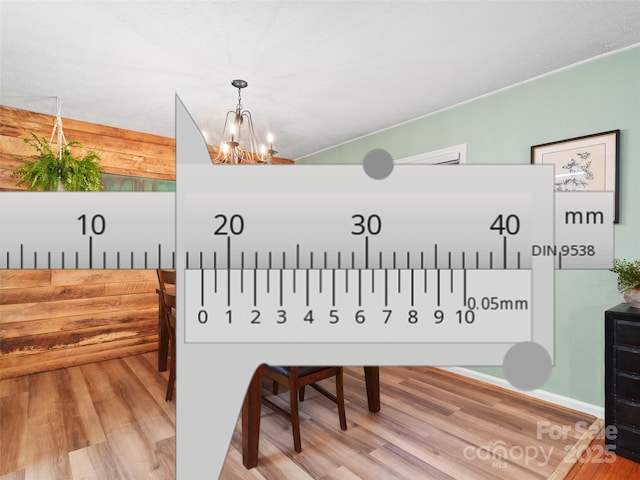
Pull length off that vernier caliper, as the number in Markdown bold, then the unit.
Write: **18.1** mm
